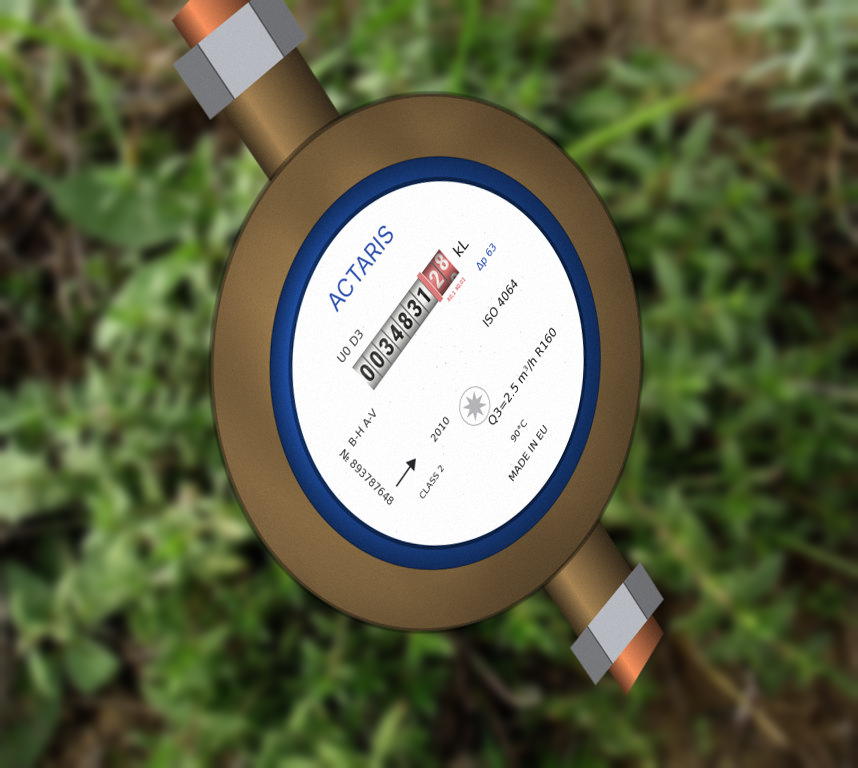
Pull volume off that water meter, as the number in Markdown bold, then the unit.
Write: **34831.28** kL
